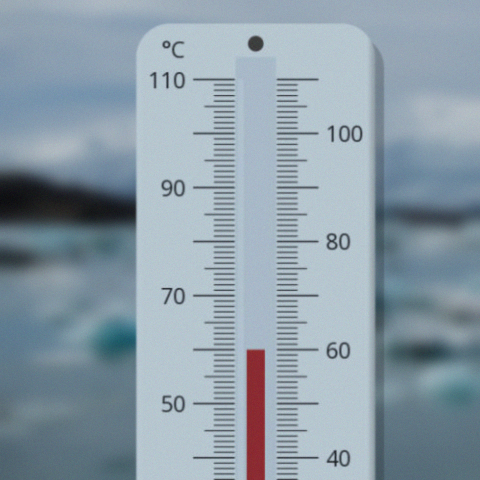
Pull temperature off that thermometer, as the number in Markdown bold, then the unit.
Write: **60** °C
